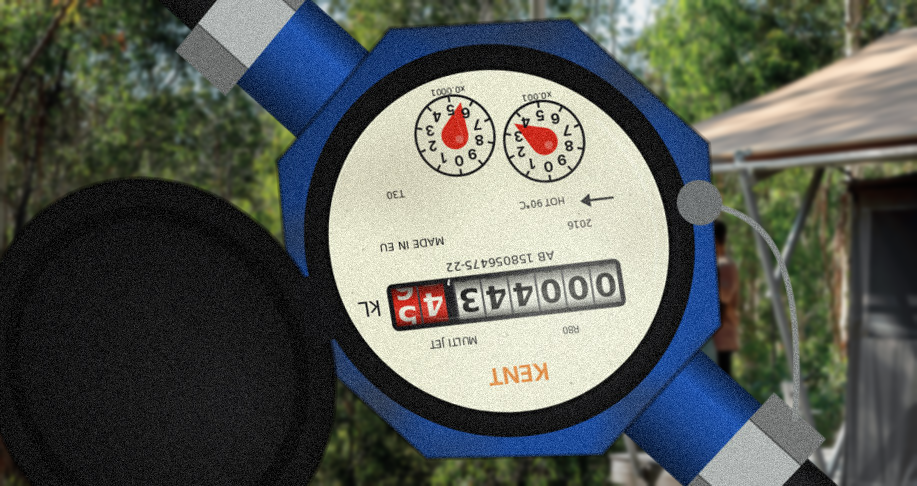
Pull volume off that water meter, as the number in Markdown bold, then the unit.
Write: **443.4535** kL
